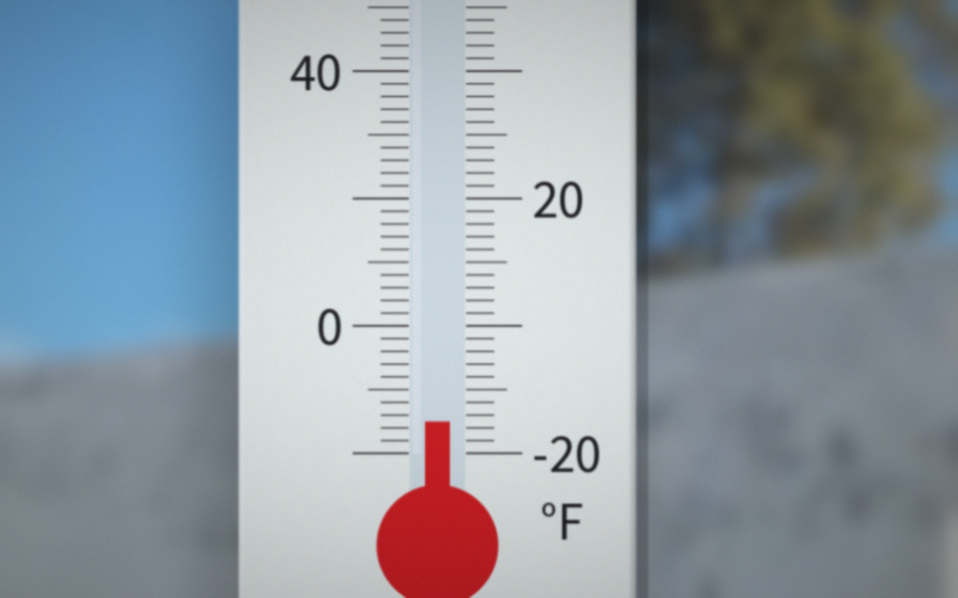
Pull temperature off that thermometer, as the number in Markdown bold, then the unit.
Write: **-15** °F
